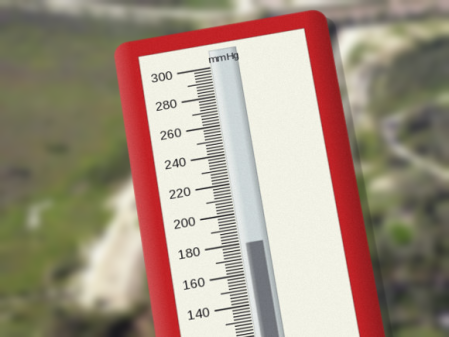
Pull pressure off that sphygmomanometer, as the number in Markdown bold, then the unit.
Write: **180** mmHg
